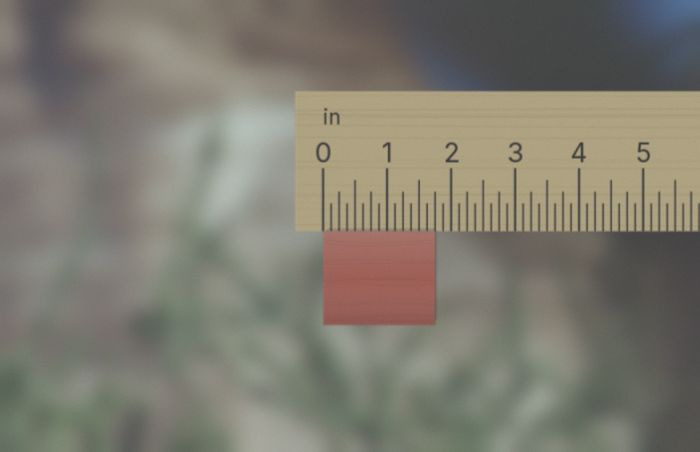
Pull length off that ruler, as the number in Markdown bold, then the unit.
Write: **1.75** in
